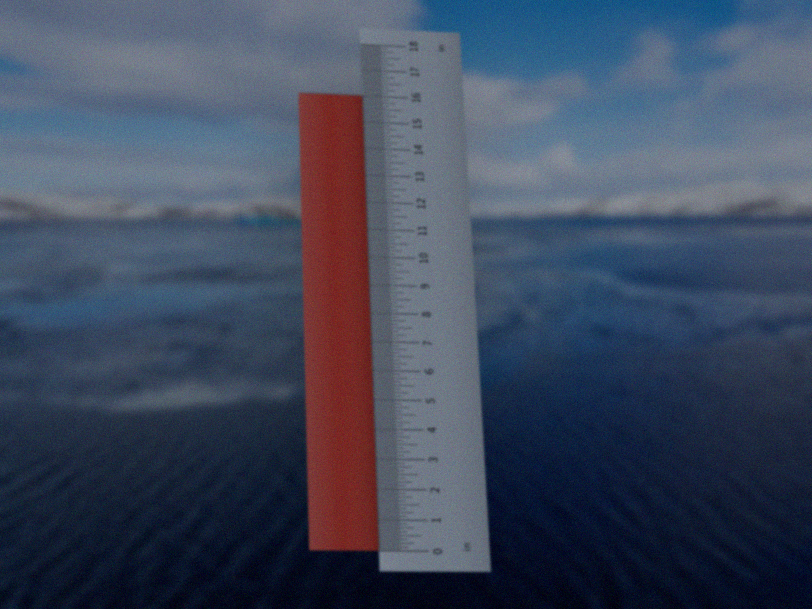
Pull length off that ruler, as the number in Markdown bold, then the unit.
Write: **16** in
